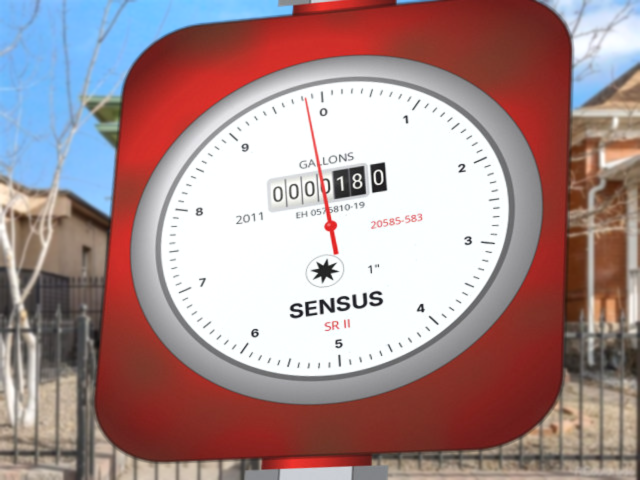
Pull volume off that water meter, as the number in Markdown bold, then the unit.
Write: **179.8** gal
